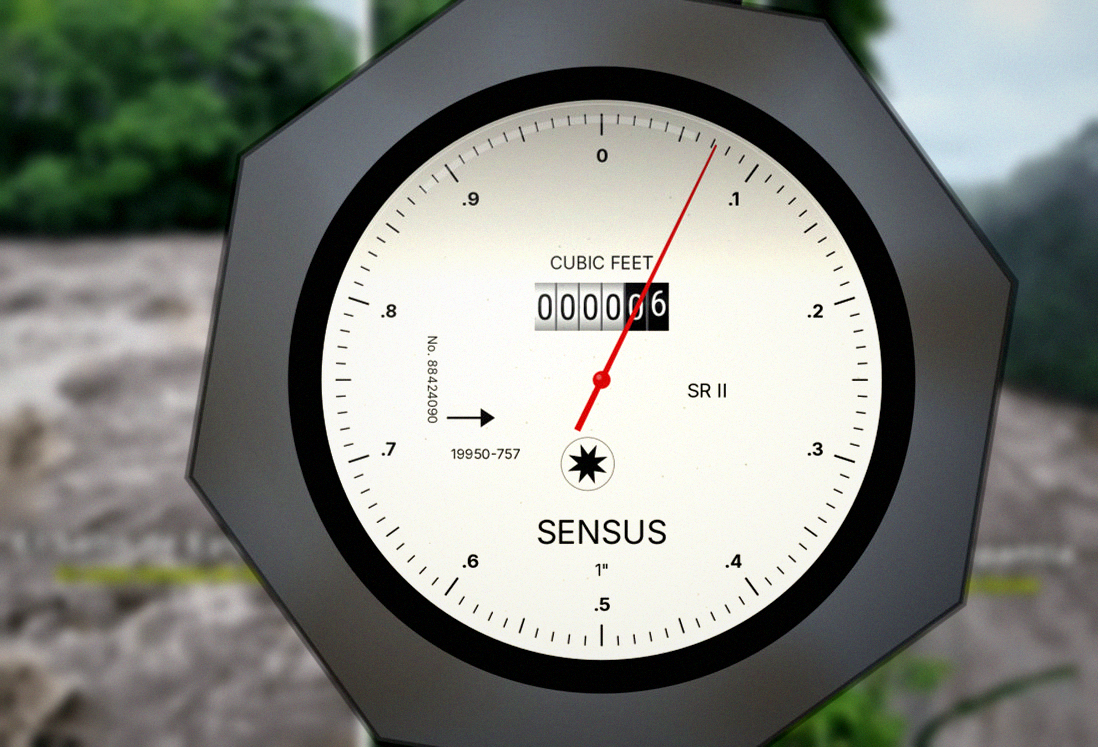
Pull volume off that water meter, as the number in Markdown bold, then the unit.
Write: **6.07** ft³
